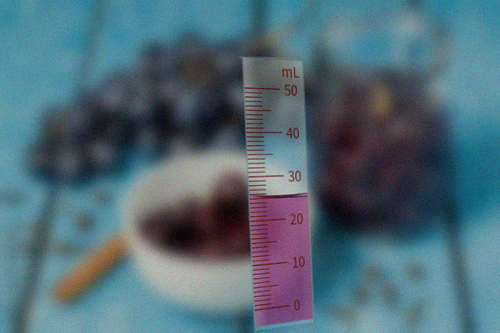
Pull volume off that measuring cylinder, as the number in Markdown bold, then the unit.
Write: **25** mL
